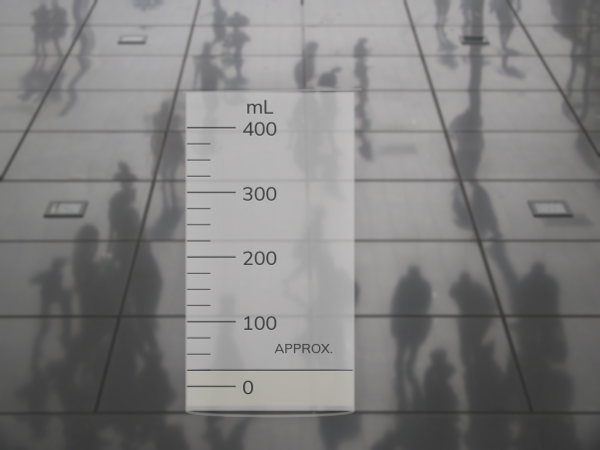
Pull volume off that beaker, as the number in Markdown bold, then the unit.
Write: **25** mL
